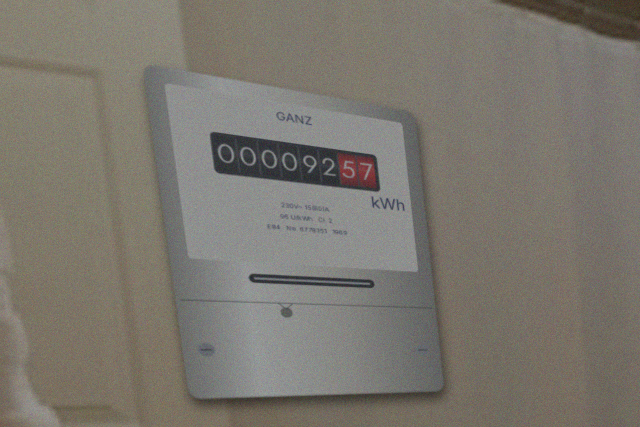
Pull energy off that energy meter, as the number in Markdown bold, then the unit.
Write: **92.57** kWh
